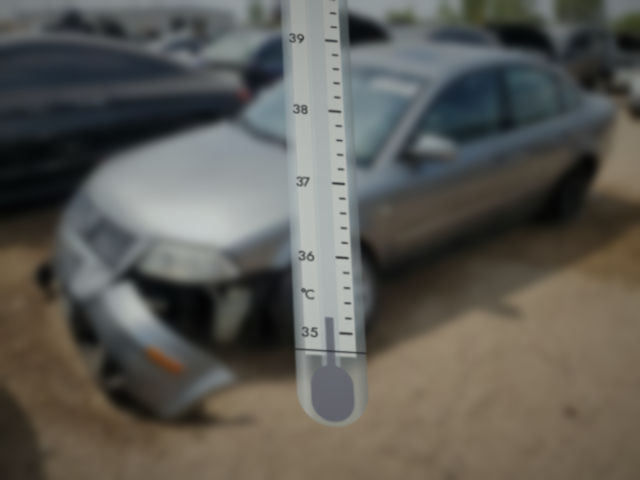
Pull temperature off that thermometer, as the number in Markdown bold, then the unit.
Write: **35.2** °C
